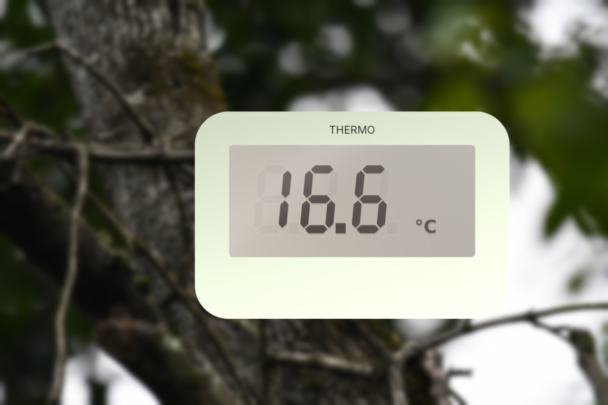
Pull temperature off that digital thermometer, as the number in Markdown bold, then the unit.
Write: **16.6** °C
